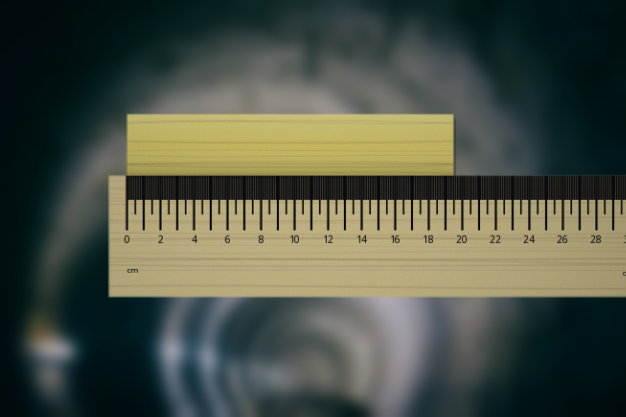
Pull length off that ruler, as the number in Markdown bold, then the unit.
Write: **19.5** cm
